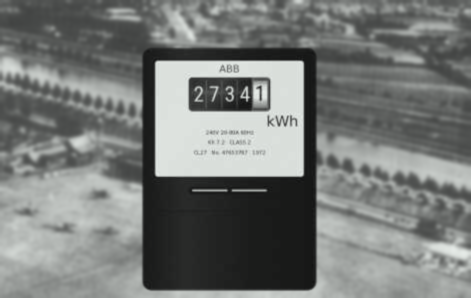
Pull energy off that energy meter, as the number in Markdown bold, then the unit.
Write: **2734.1** kWh
